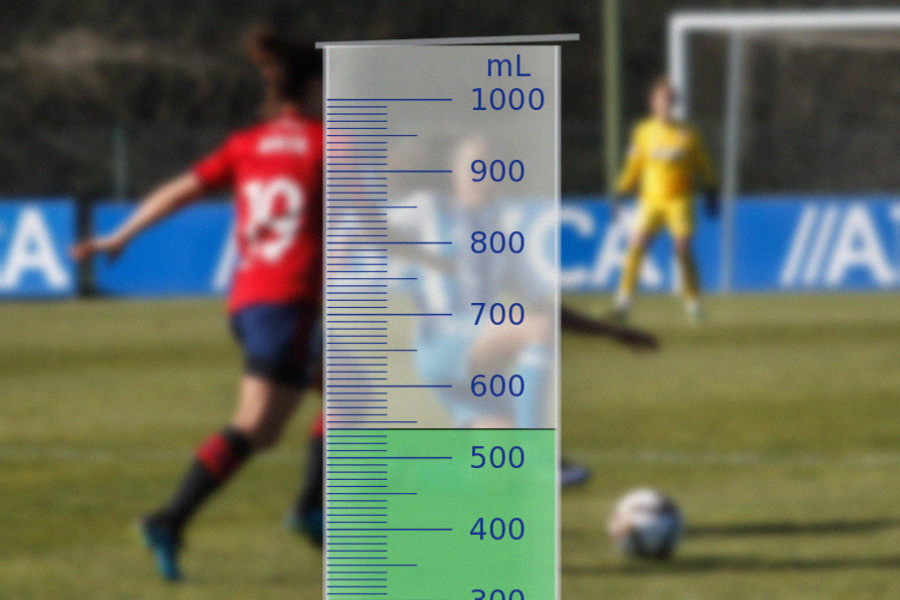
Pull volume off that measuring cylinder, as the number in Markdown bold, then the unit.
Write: **540** mL
